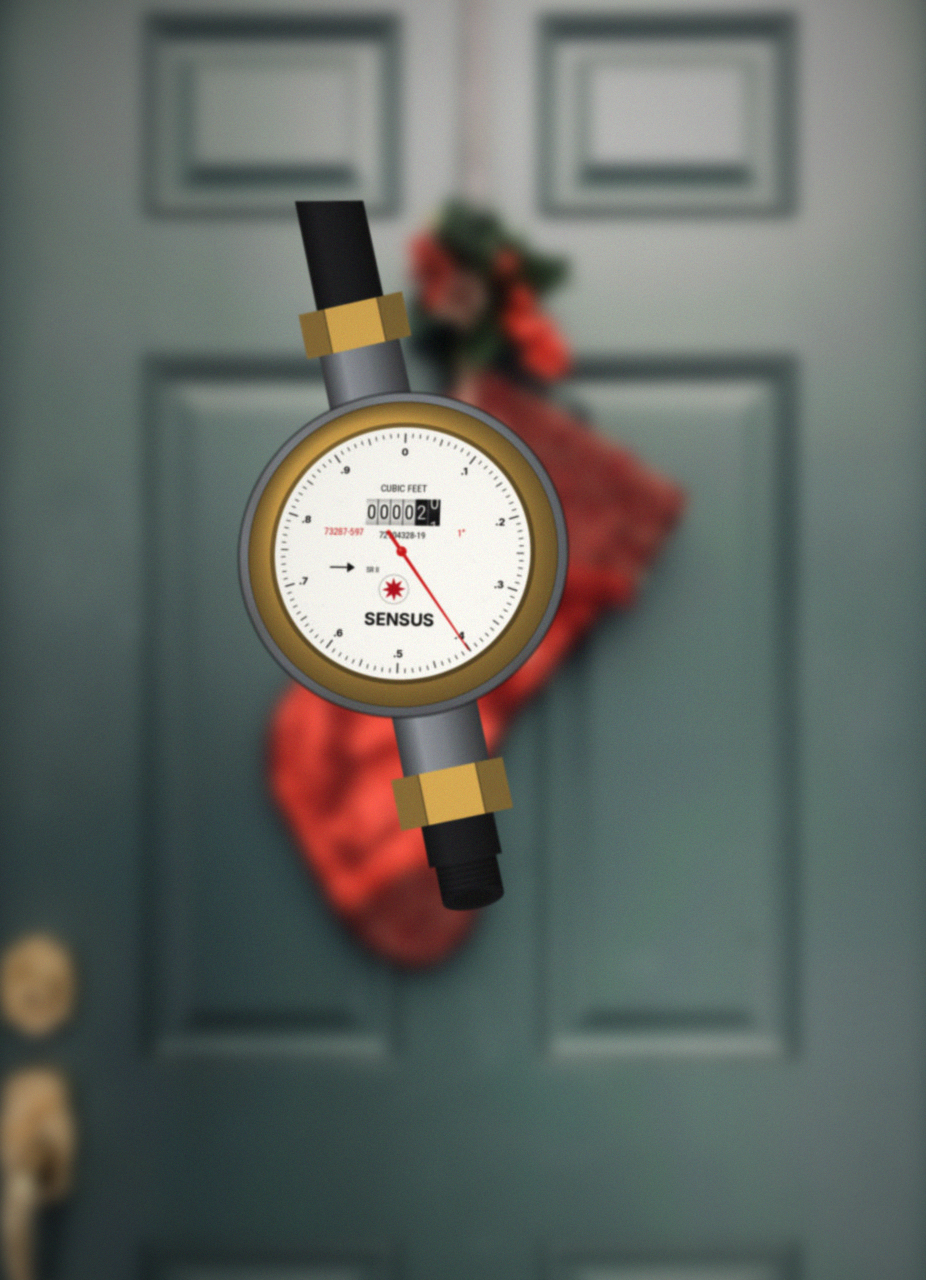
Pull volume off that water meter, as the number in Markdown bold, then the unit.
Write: **20.40** ft³
